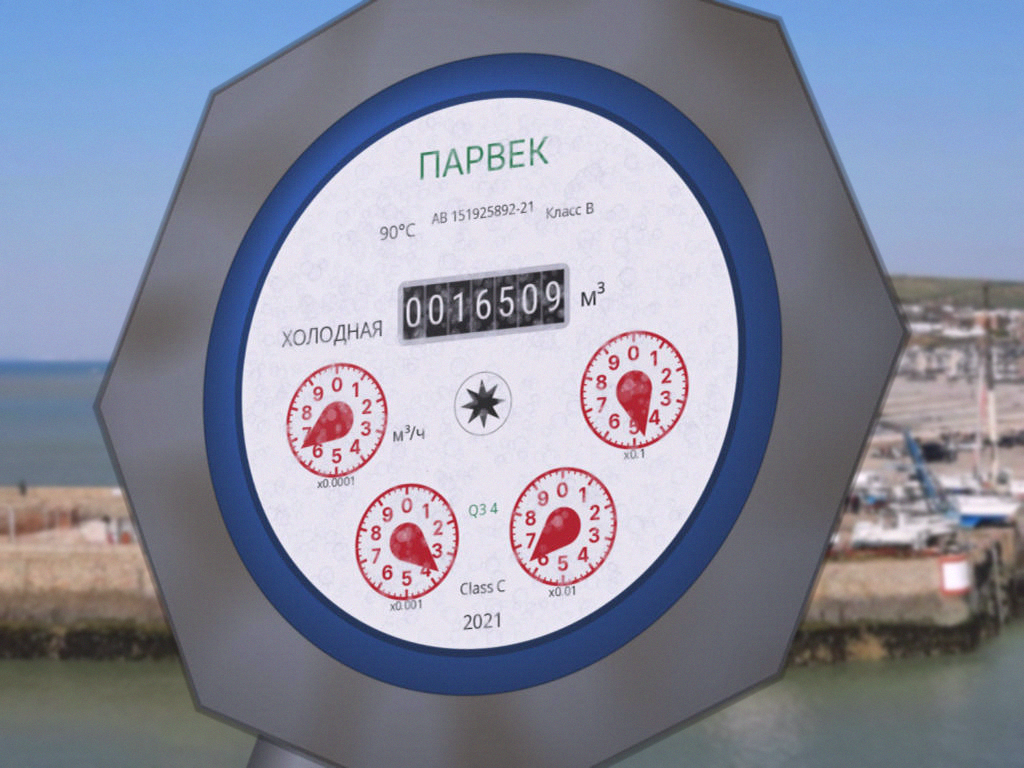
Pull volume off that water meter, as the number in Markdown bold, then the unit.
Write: **16509.4636** m³
